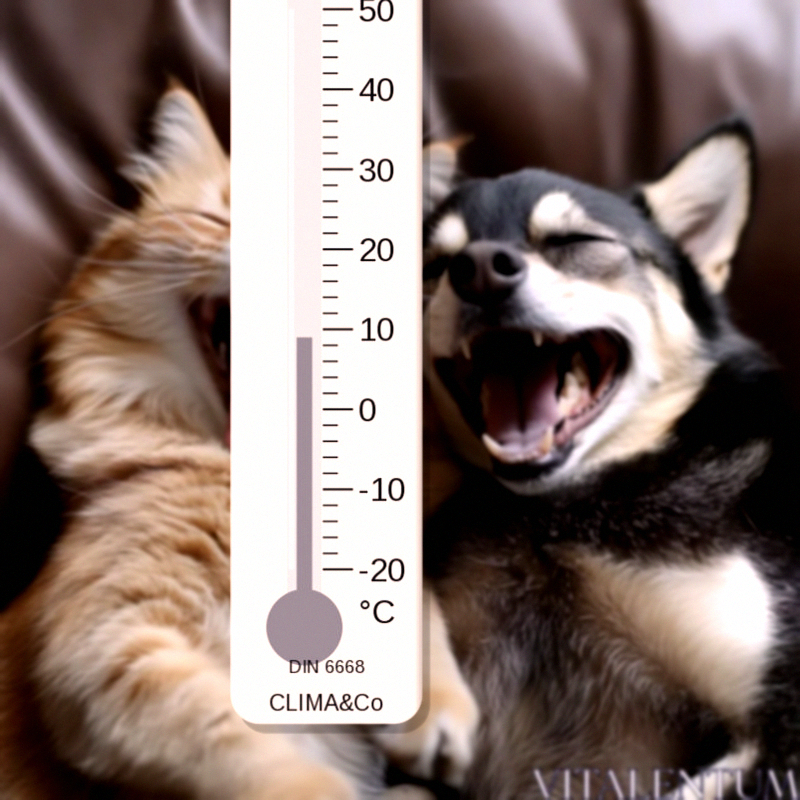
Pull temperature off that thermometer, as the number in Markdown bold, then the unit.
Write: **9** °C
